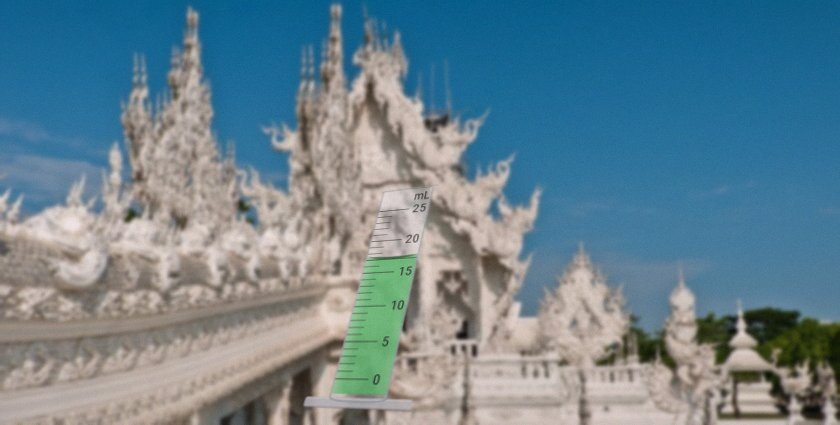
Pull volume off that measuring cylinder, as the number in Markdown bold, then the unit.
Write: **17** mL
